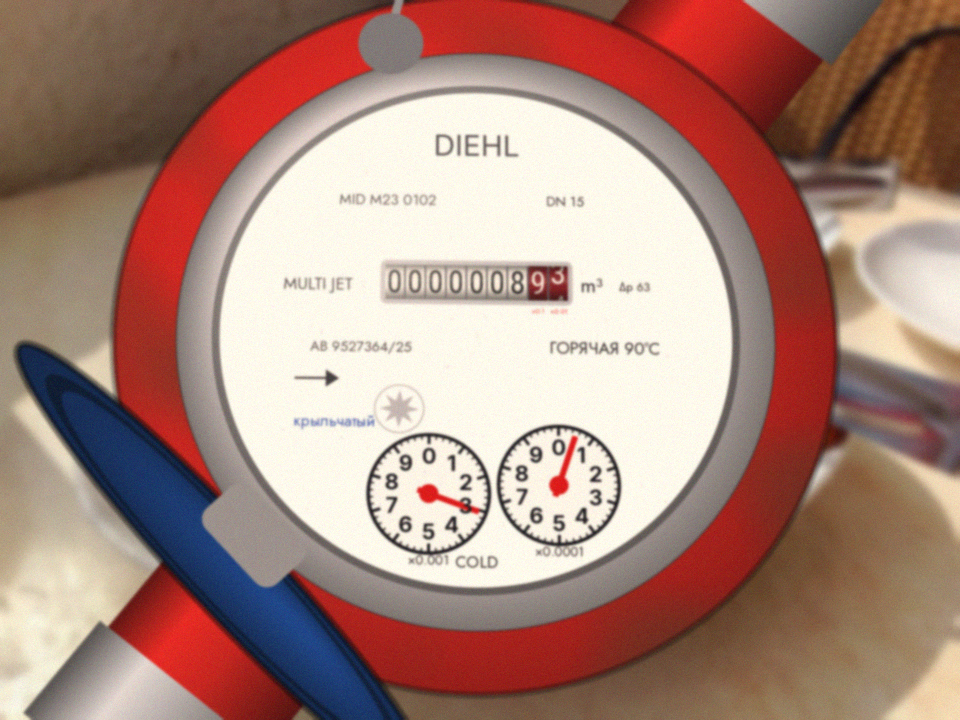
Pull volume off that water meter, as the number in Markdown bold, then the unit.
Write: **8.9330** m³
